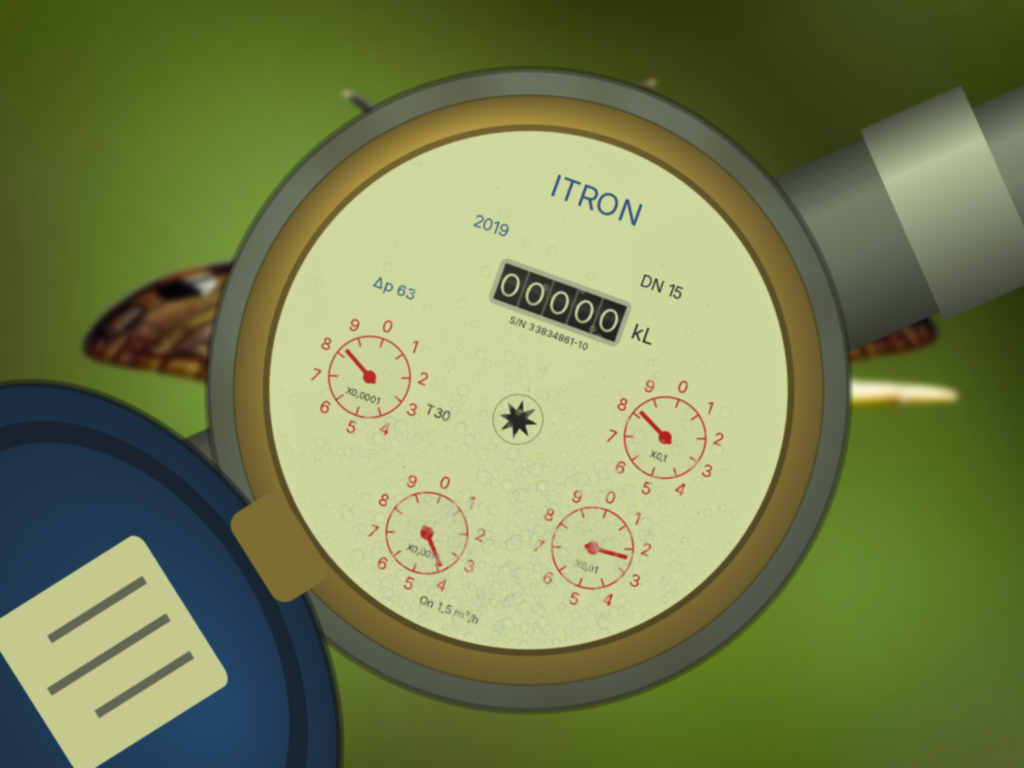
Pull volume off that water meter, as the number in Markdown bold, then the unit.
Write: **0.8238** kL
